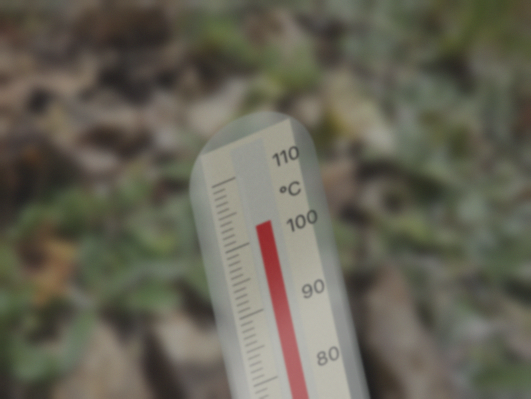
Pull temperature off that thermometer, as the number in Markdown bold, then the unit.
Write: **102** °C
